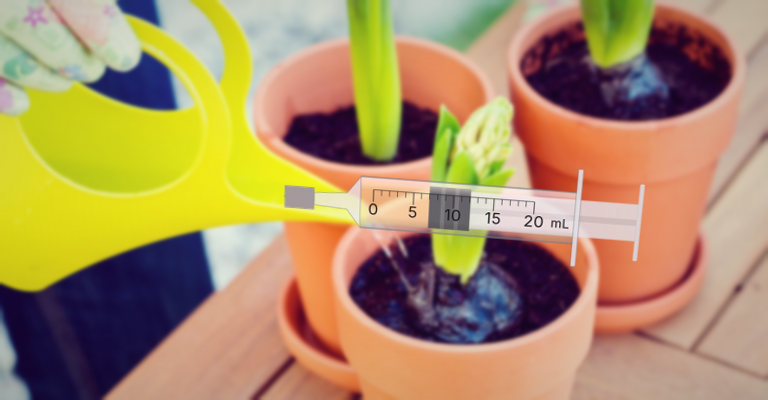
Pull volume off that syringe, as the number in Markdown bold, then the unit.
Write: **7** mL
